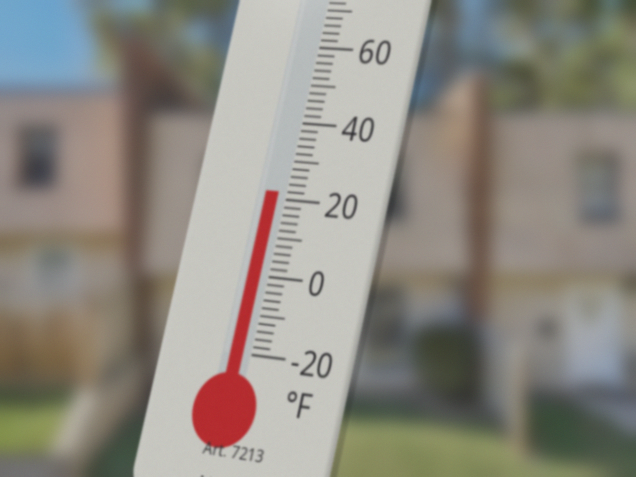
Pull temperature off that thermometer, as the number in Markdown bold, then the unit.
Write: **22** °F
